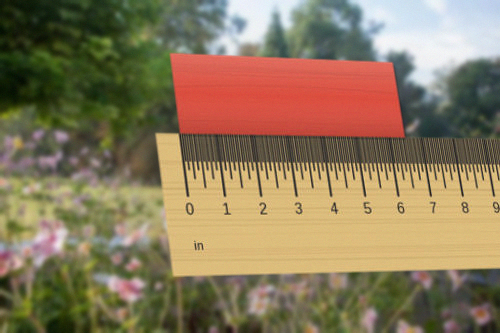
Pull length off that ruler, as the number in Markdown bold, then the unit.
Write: **6.5** in
